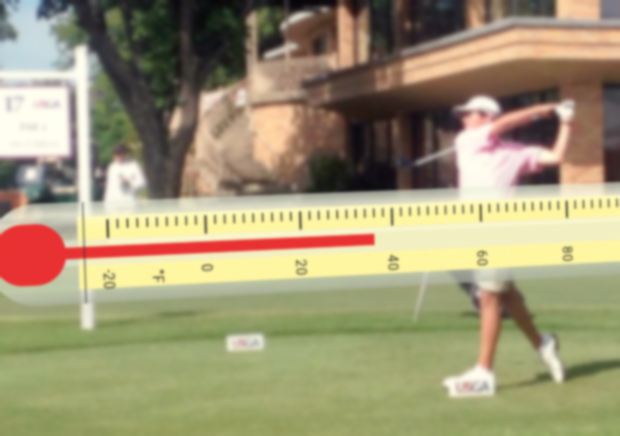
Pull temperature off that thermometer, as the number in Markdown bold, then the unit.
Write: **36** °F
